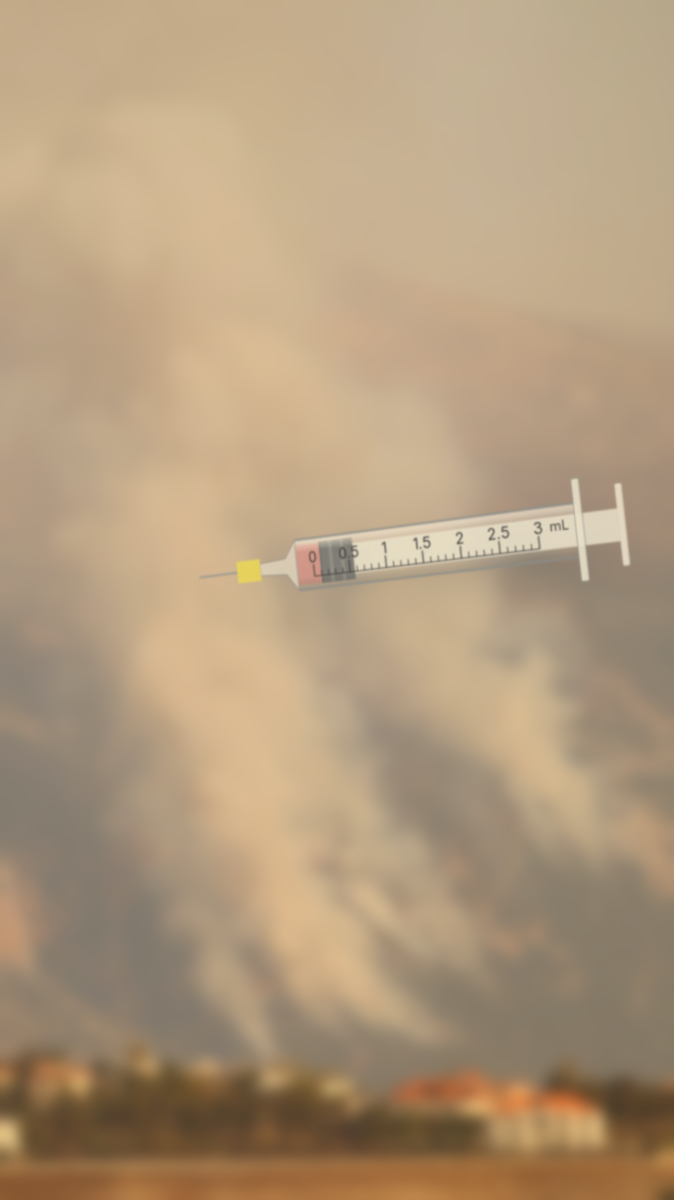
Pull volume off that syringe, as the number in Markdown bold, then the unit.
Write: **0.1** mL
